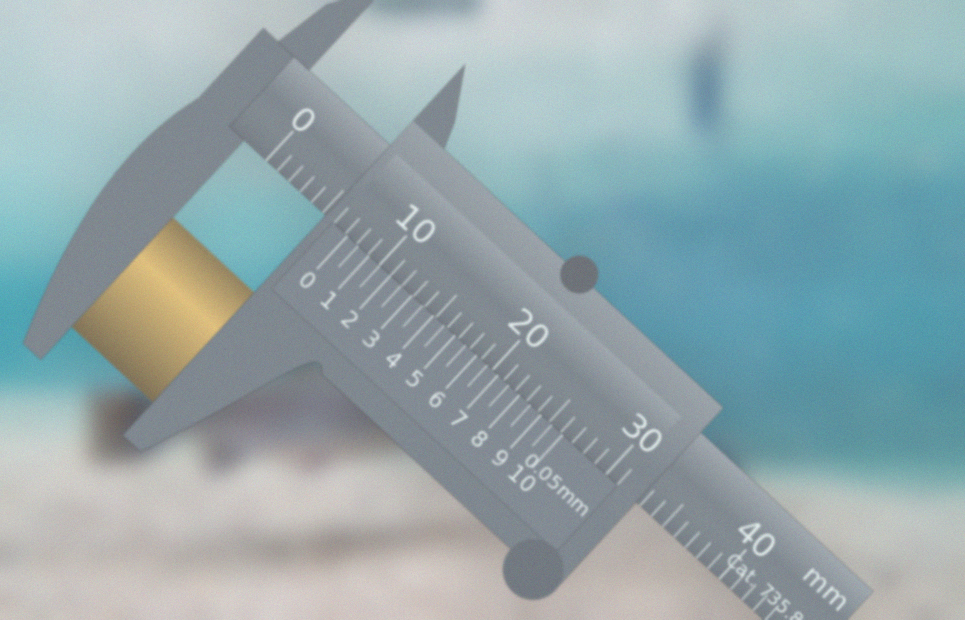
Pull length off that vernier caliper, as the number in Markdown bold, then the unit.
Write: **7.2** mm
